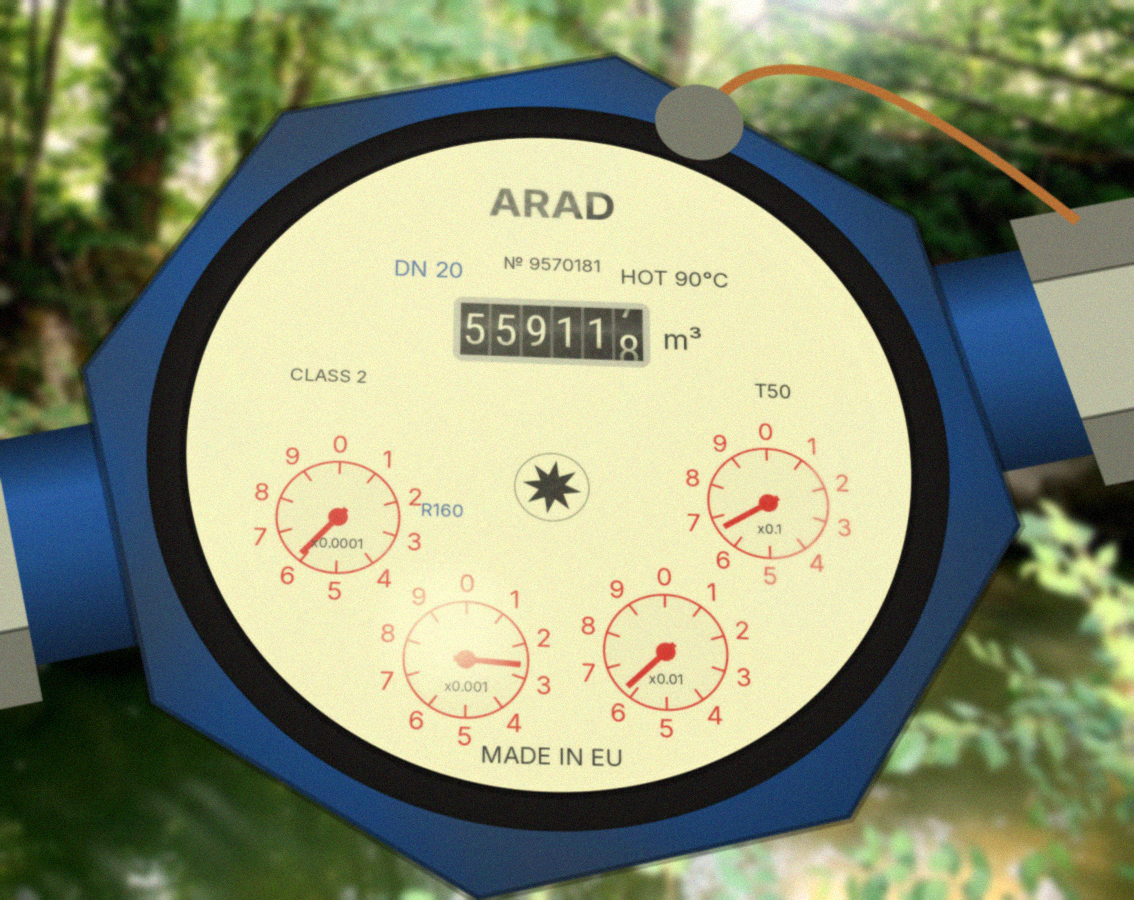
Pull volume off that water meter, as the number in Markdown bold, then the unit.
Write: **559117.6626** m³
